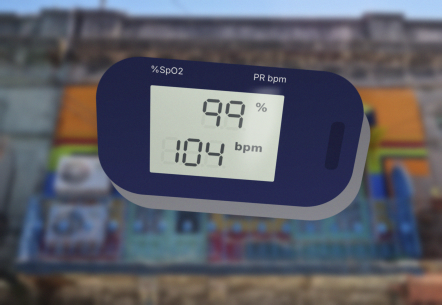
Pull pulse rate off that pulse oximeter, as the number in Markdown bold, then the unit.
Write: **104** bpm
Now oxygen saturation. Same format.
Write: **99** %
